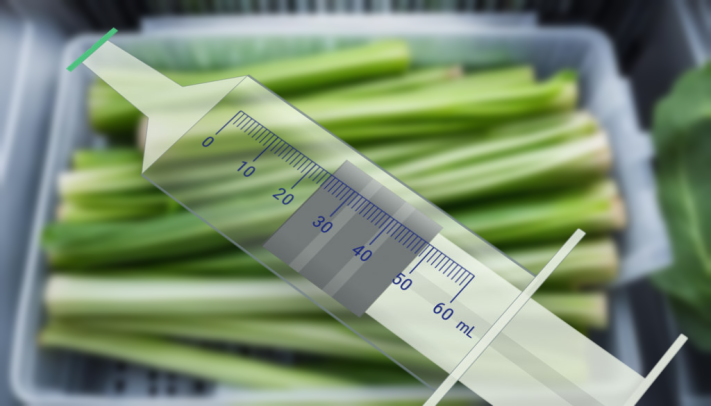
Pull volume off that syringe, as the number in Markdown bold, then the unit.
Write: **24** mL
